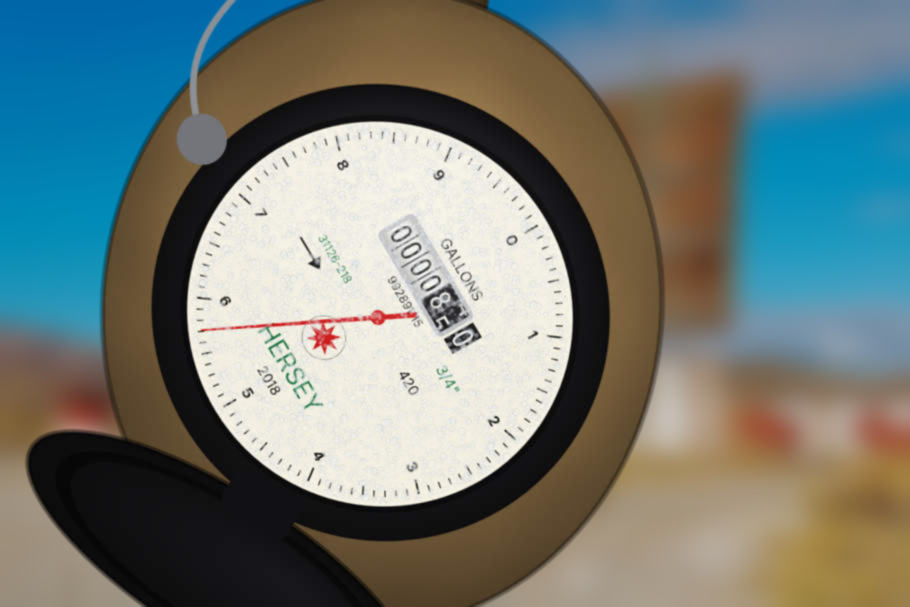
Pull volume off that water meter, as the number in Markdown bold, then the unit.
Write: **845.7** gal
